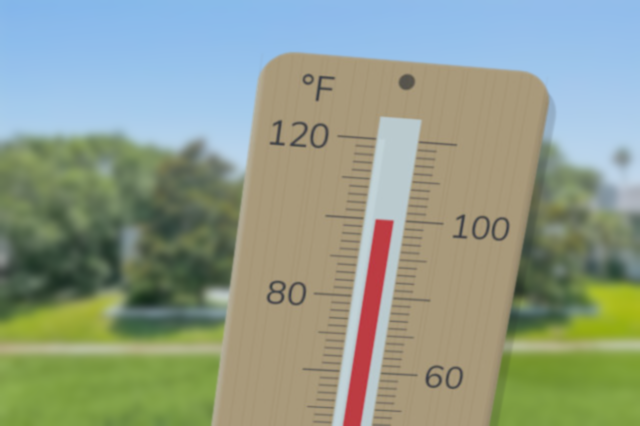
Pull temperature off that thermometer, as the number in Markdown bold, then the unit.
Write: **100** °F
